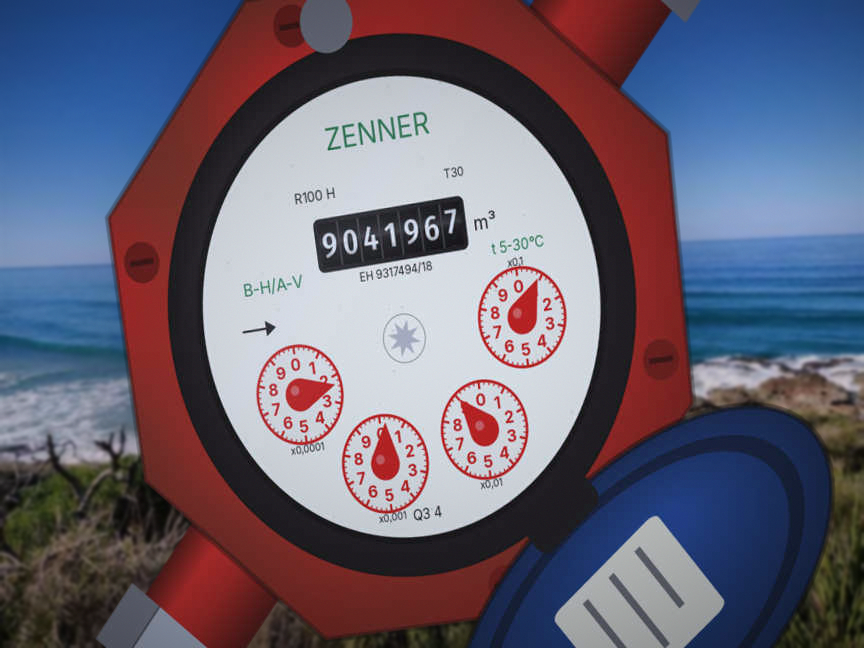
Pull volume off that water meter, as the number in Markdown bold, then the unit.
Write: **9041967.0902** m³
